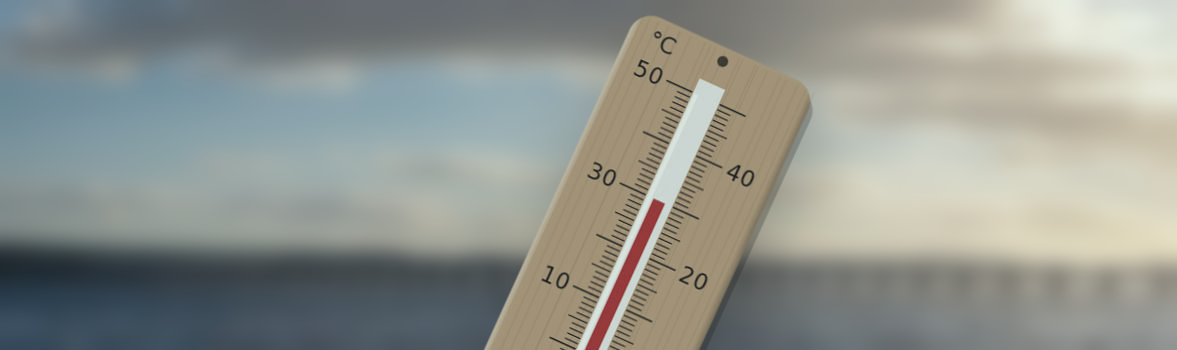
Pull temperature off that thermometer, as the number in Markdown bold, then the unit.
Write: **30** °C
